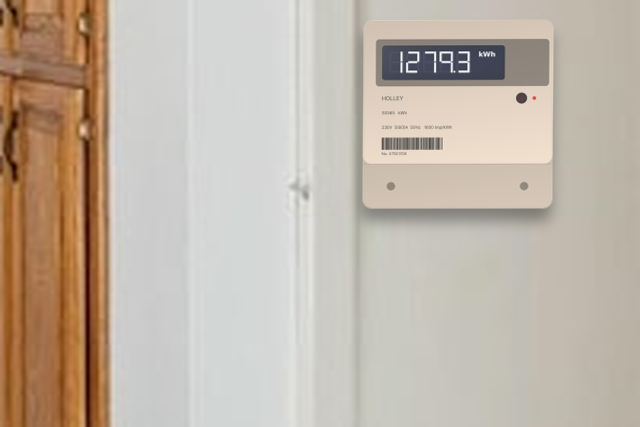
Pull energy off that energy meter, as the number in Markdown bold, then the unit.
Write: **1279.3** kWh
